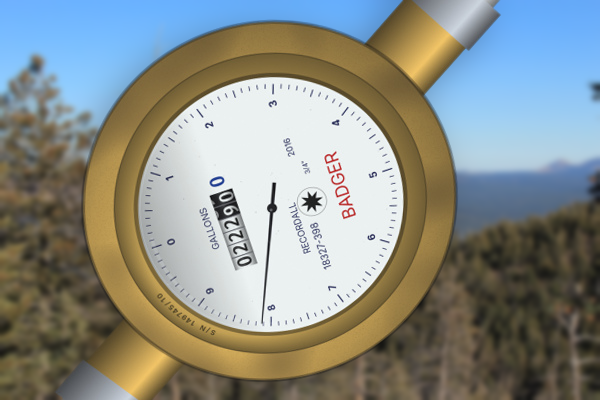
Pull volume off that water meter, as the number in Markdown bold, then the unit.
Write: **222898.1** gal
